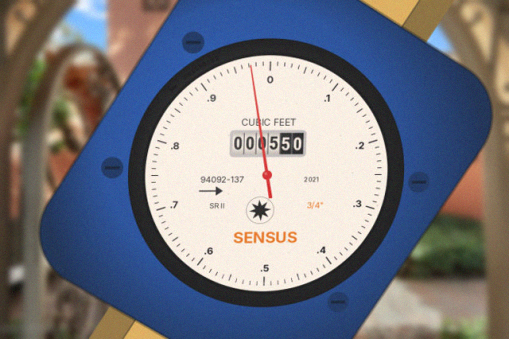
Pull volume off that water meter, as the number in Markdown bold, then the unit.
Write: **549.97** ft³
